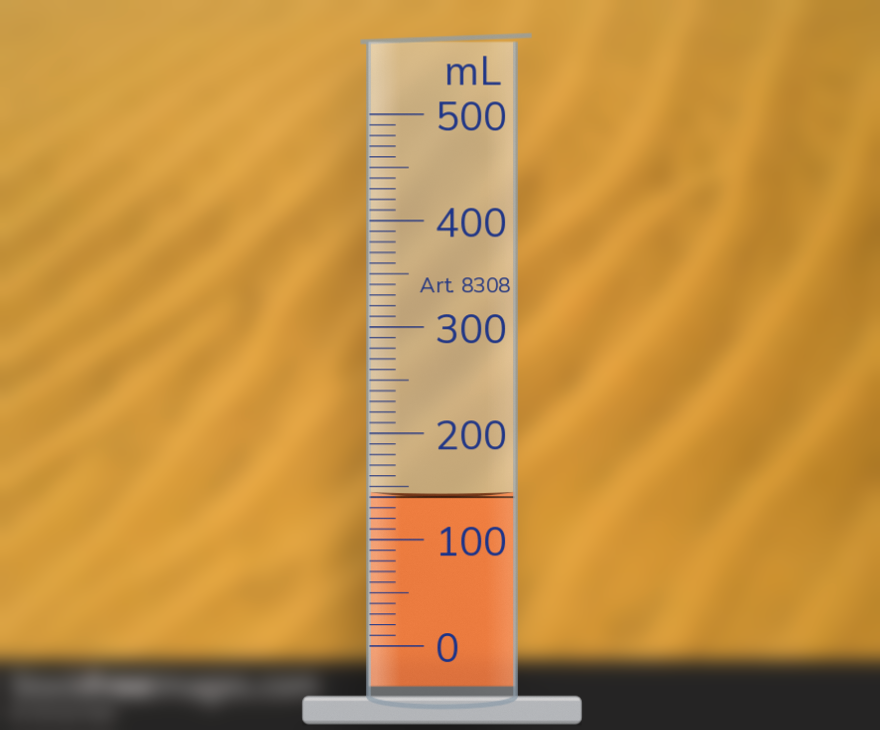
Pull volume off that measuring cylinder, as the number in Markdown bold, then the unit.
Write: **140** mL
